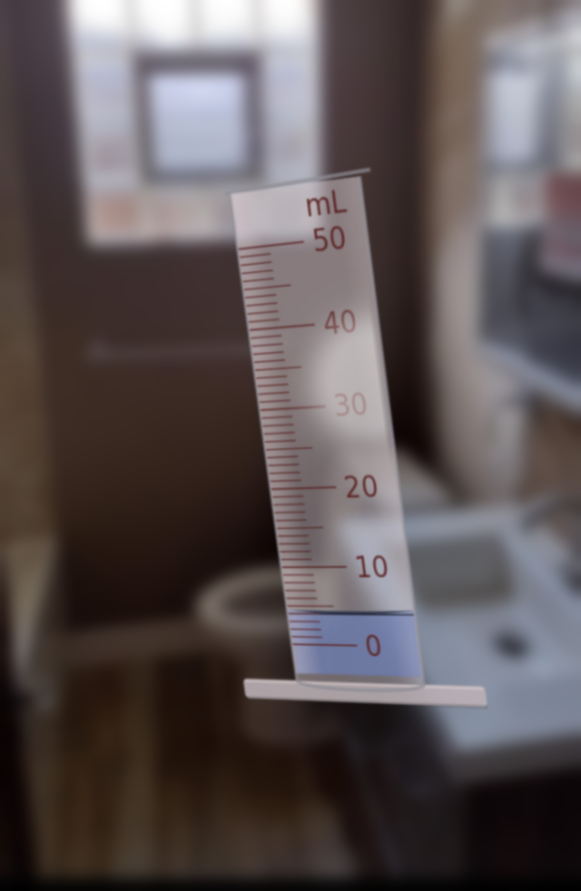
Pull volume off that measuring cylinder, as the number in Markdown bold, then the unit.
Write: **4** mL
